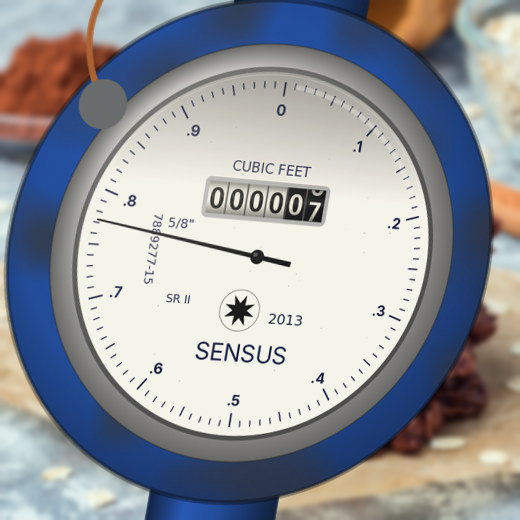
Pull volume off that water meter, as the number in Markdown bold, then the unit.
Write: **6.77** ft³
